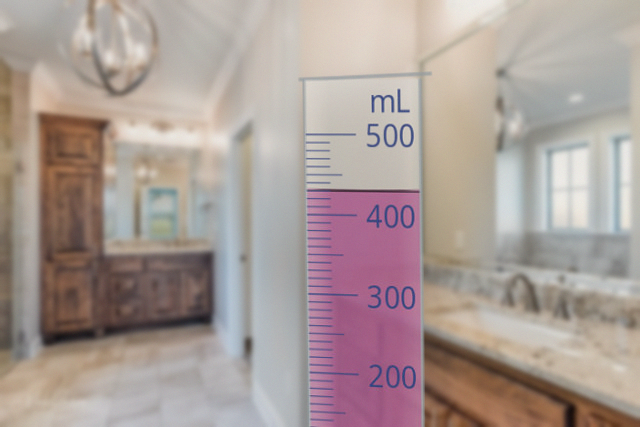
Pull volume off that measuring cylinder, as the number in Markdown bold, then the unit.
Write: **430** mL
